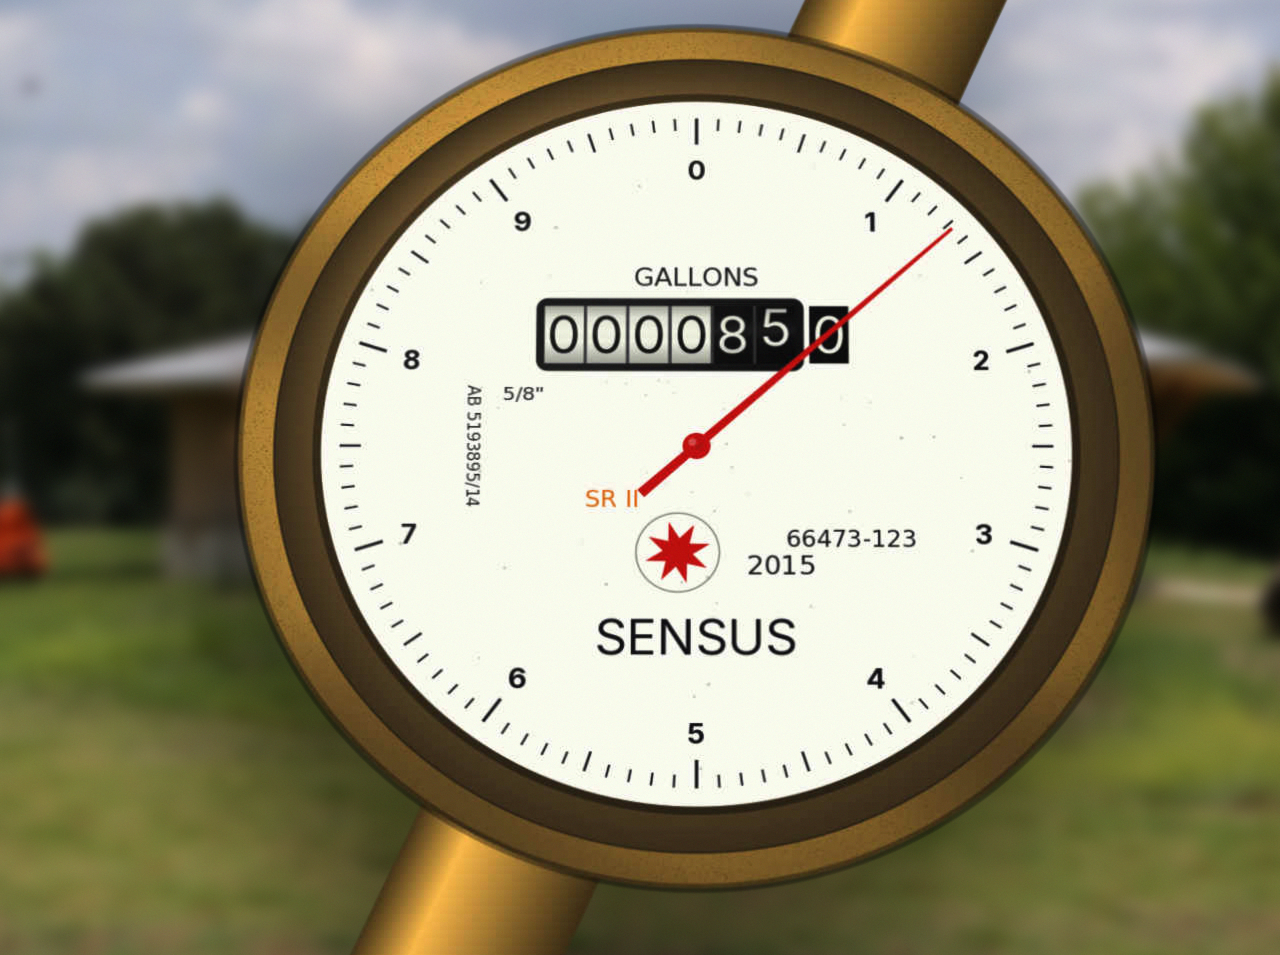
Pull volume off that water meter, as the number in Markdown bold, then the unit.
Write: **851.3** gal
